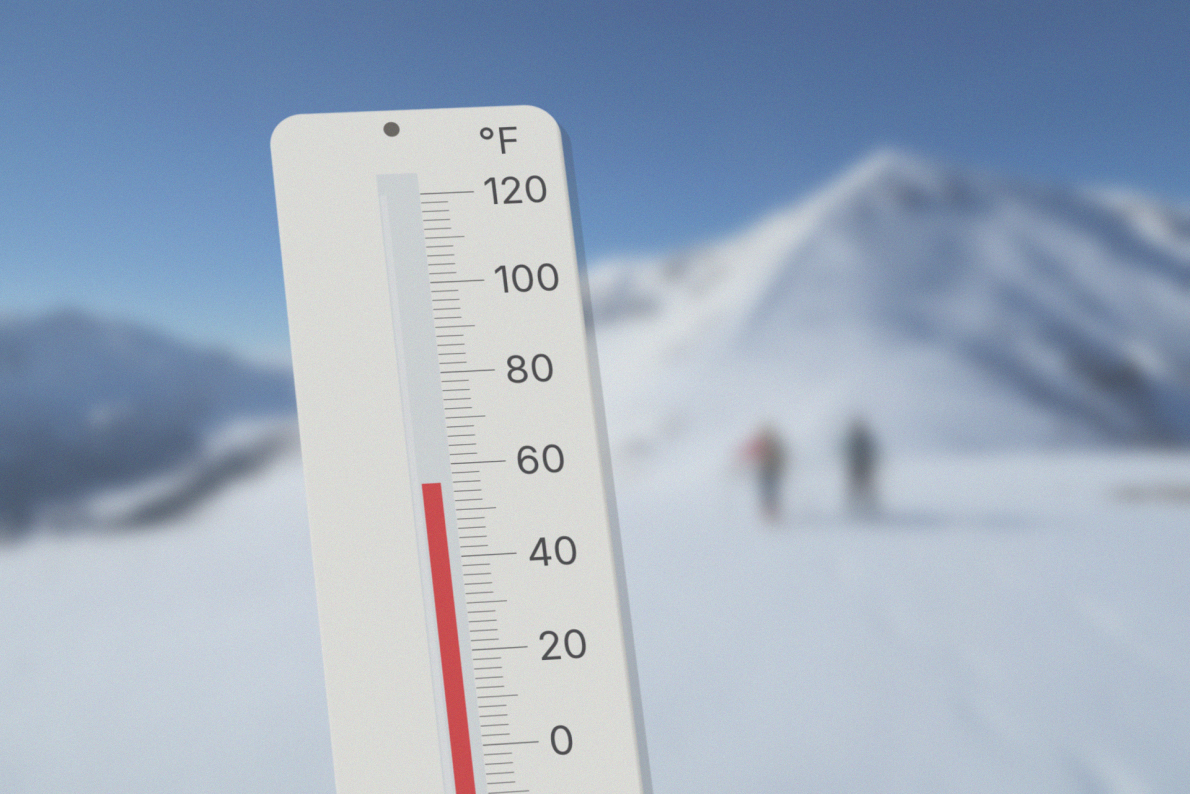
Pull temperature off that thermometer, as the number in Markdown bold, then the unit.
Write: **56** °F
